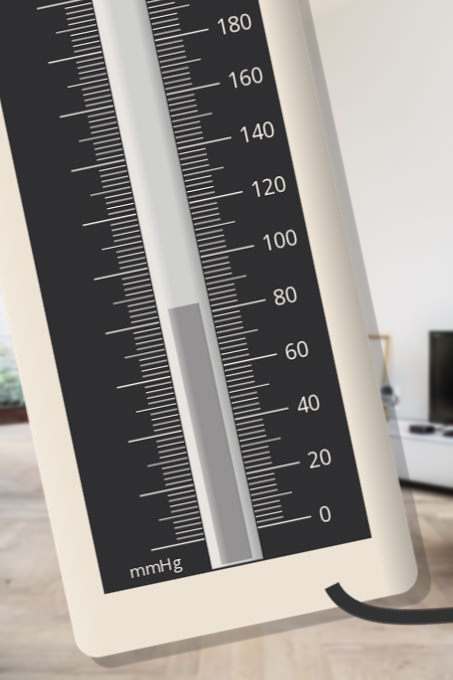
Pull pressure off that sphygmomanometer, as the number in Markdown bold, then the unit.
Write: **84** mmHg
